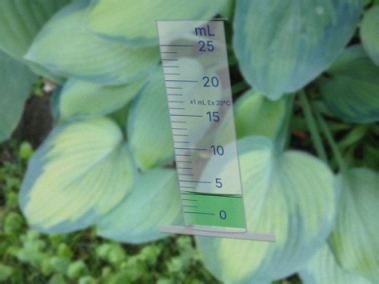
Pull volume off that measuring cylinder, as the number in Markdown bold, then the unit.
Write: **3** mL
